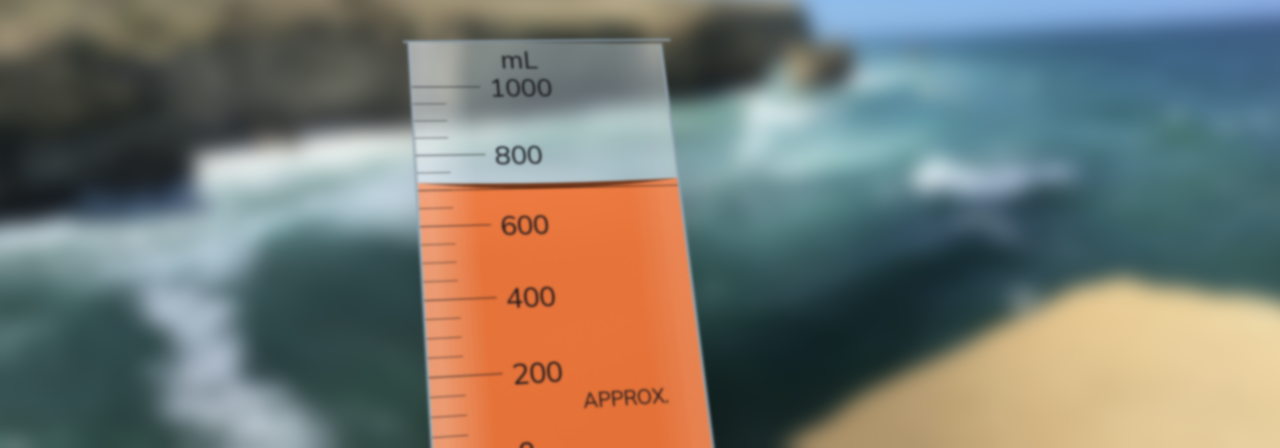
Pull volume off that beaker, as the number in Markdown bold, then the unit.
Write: **700** mL
